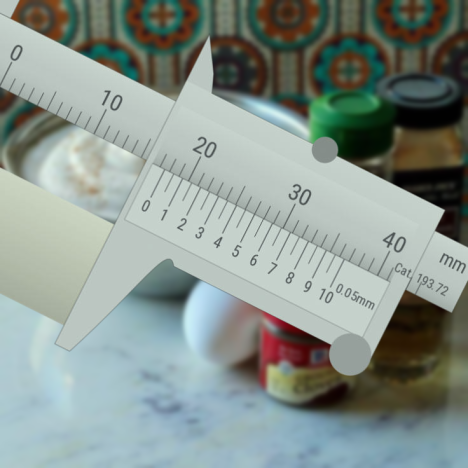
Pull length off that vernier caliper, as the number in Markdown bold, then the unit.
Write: **17.5** mm
